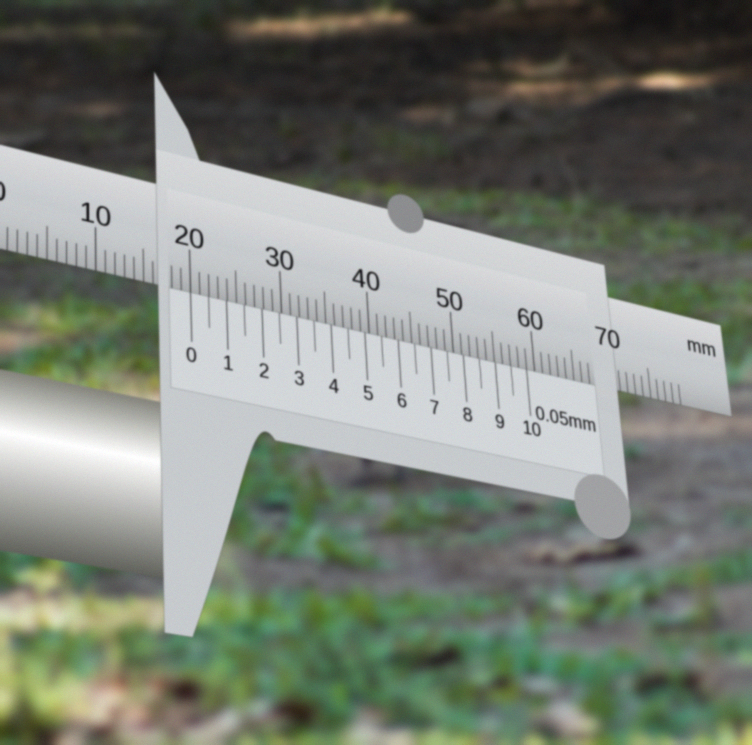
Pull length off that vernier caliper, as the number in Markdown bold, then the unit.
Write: **20.0** mm
